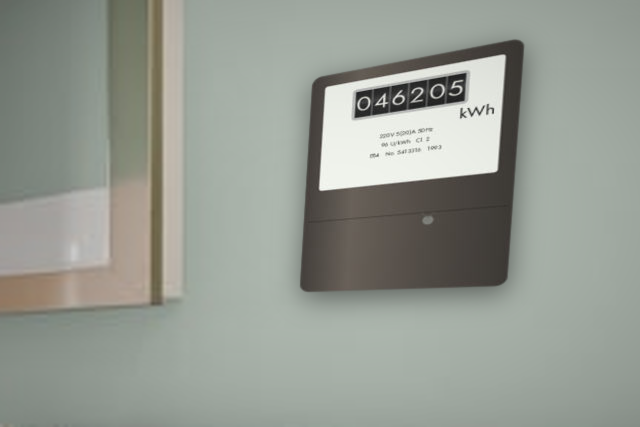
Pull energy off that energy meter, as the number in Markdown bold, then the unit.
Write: **46205** kWh
